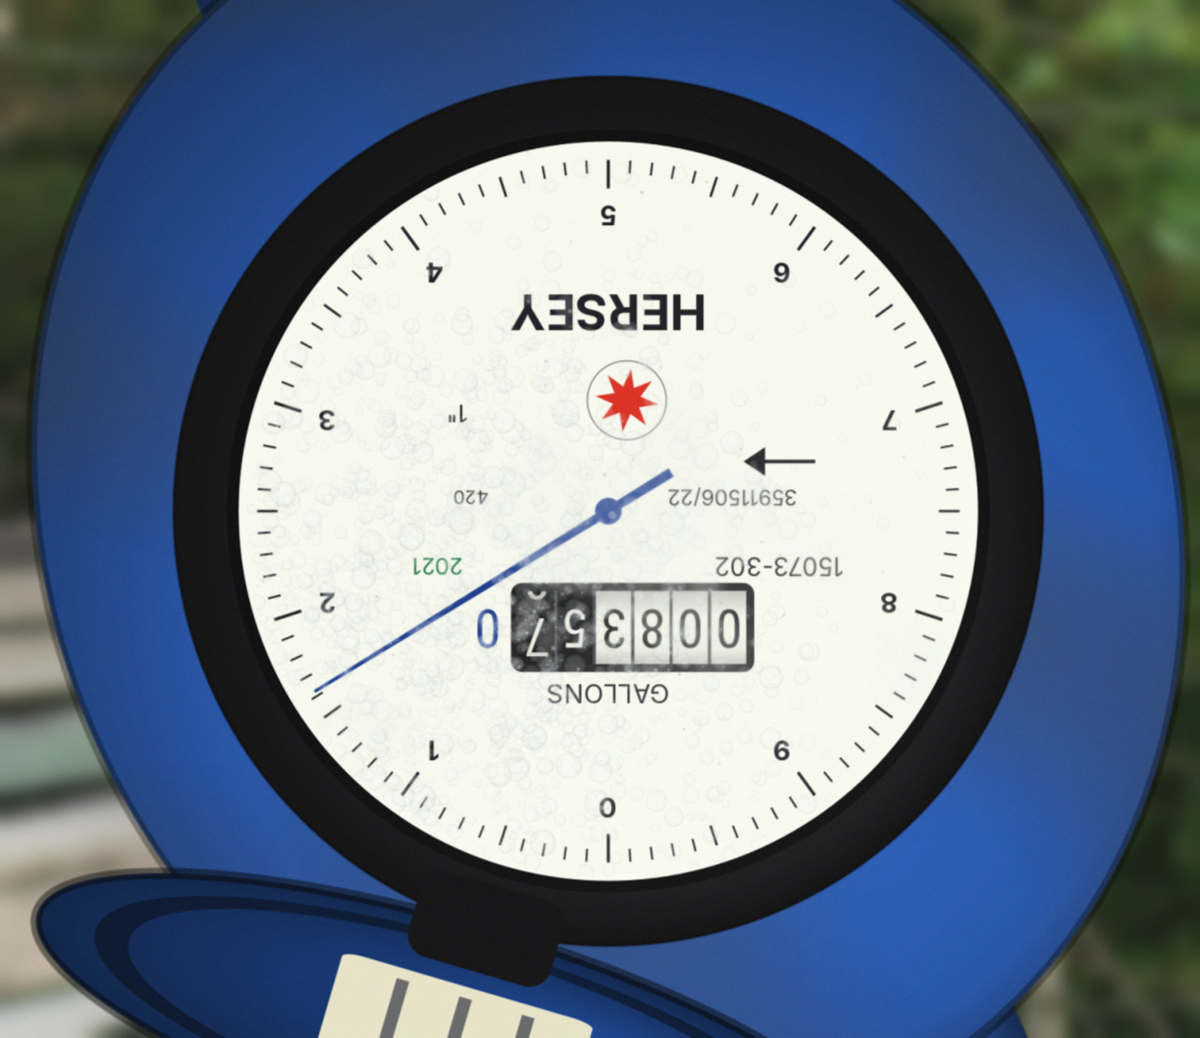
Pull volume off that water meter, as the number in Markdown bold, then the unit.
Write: **83571.6** gal
